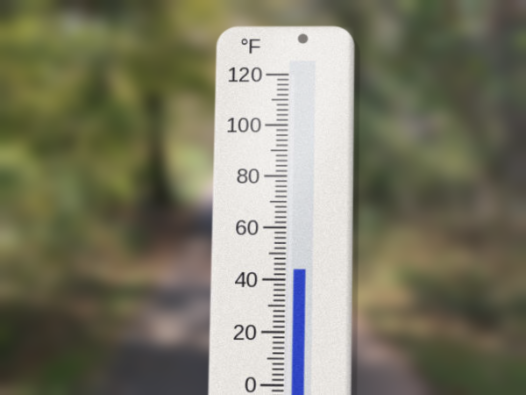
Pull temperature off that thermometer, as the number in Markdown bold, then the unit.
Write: **44** °F
